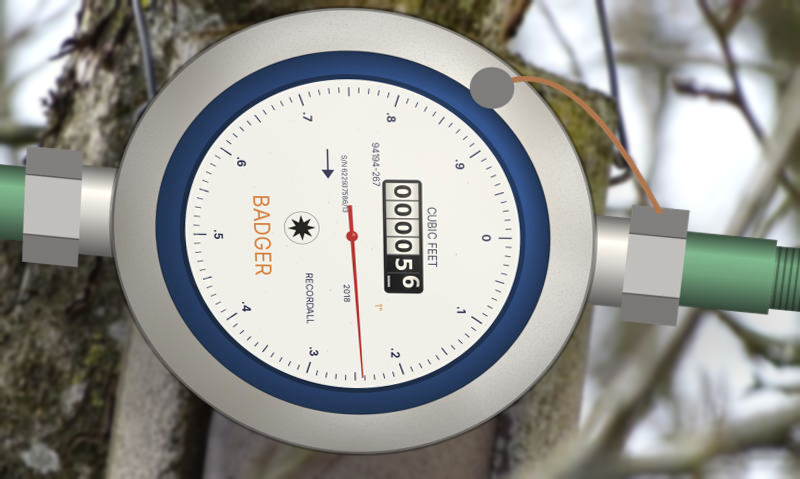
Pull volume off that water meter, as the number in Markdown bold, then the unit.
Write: **56.24** ft³
